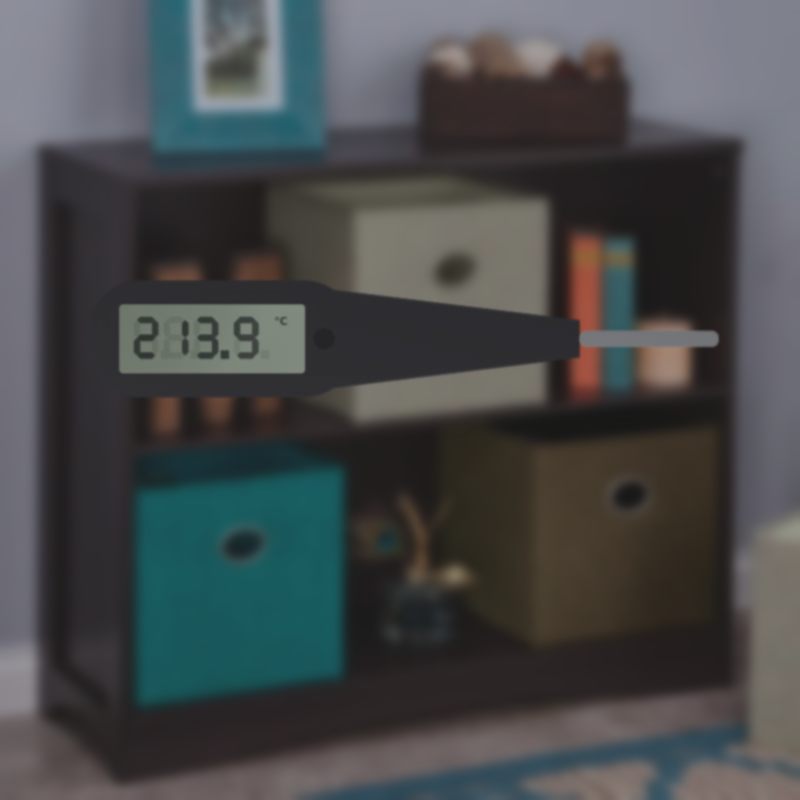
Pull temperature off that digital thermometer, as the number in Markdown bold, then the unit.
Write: **213.9** °C
